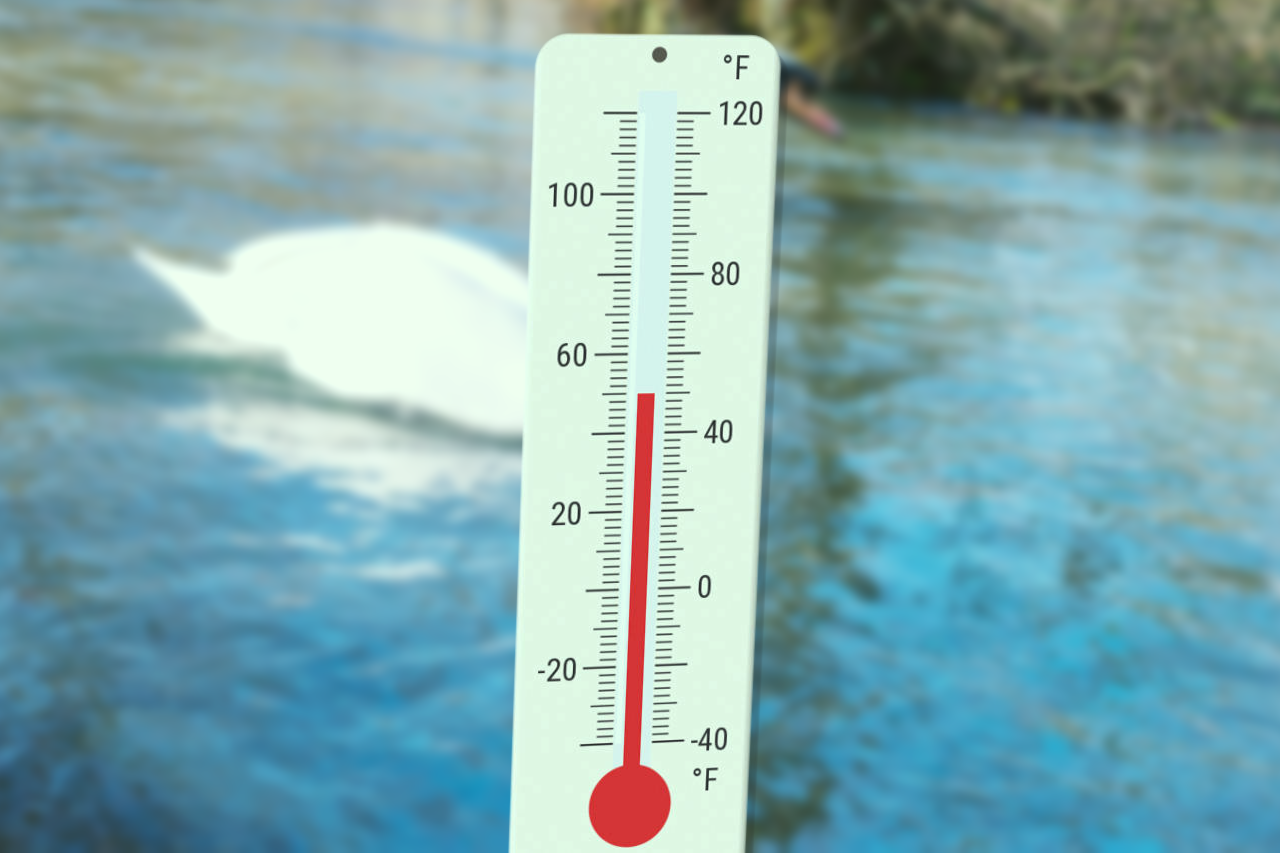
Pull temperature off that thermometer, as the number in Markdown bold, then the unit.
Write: **50** °F
